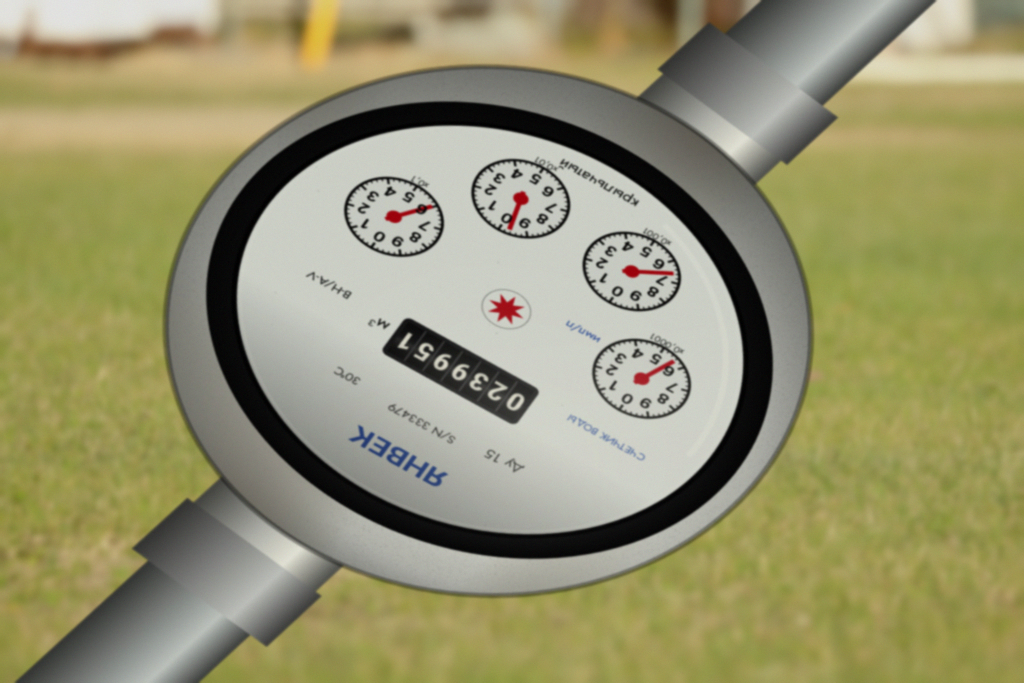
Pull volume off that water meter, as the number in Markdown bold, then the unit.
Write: **239951.5965** m³
